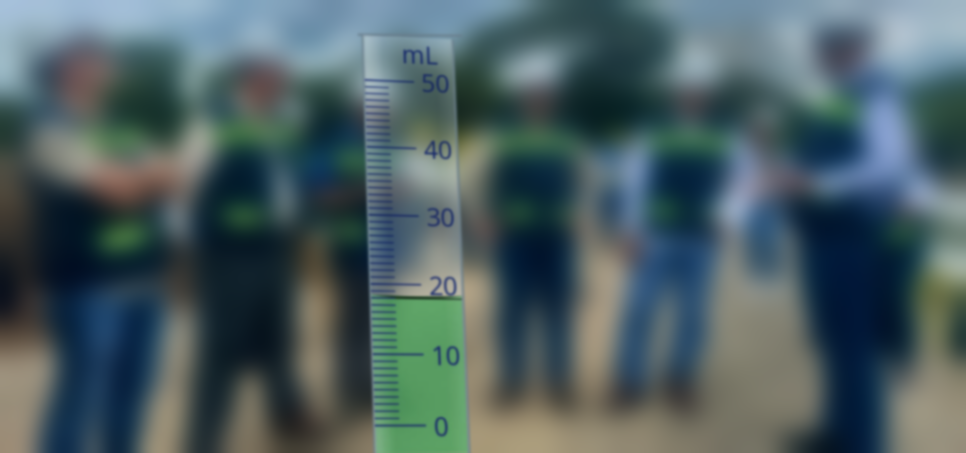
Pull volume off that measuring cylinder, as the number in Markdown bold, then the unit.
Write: **18** mL
